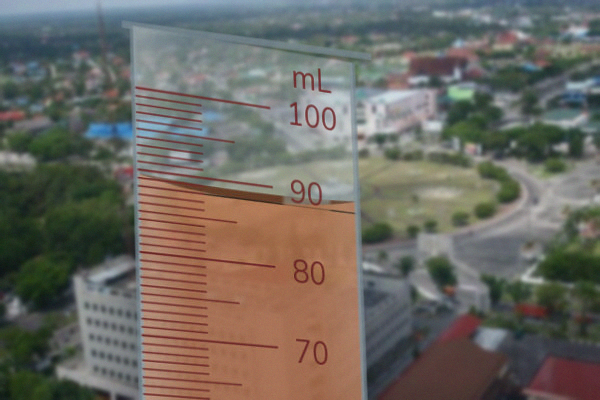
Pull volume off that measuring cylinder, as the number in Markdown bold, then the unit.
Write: **88** mL
